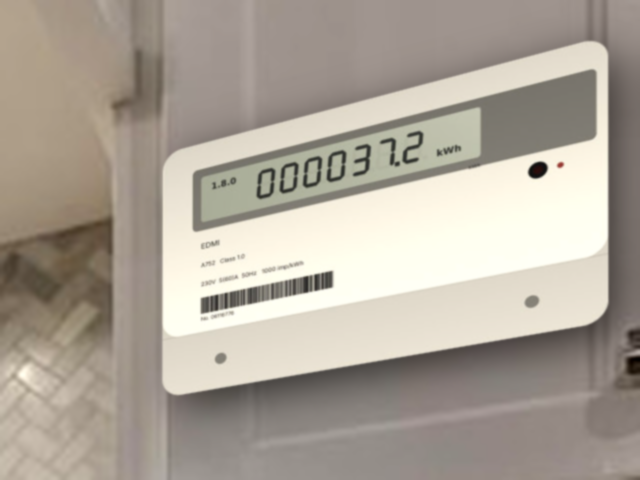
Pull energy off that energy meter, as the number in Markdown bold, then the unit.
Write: **37.2** kWh
